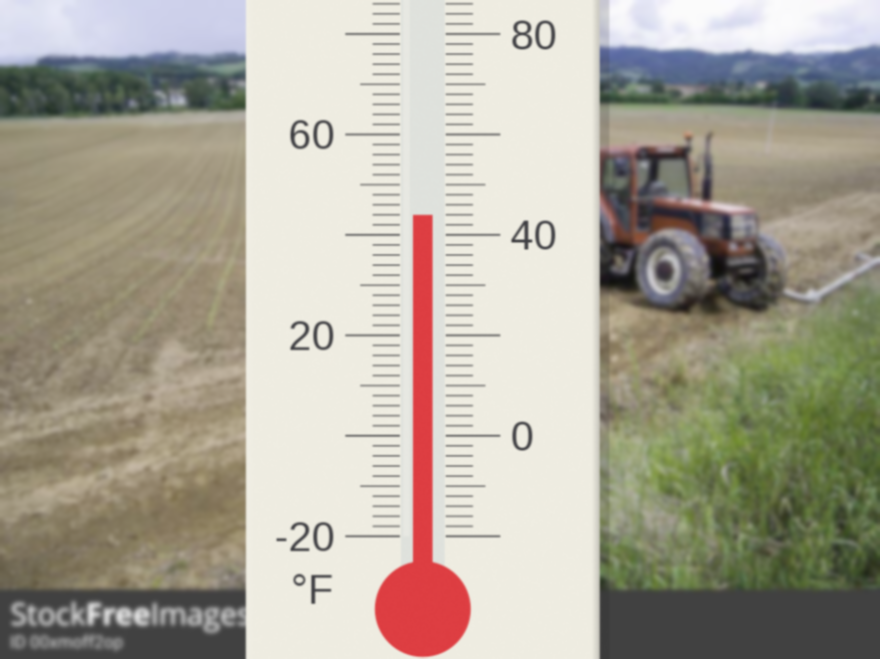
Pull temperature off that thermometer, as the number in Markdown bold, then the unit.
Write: **44** °F
